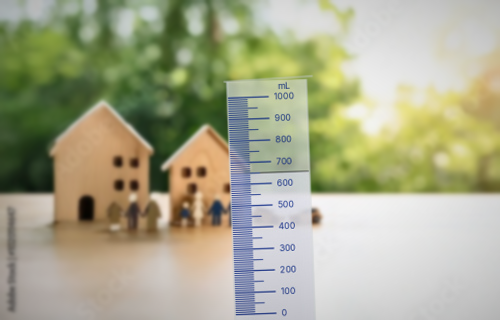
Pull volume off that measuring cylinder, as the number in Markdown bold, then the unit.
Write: **650** mL
